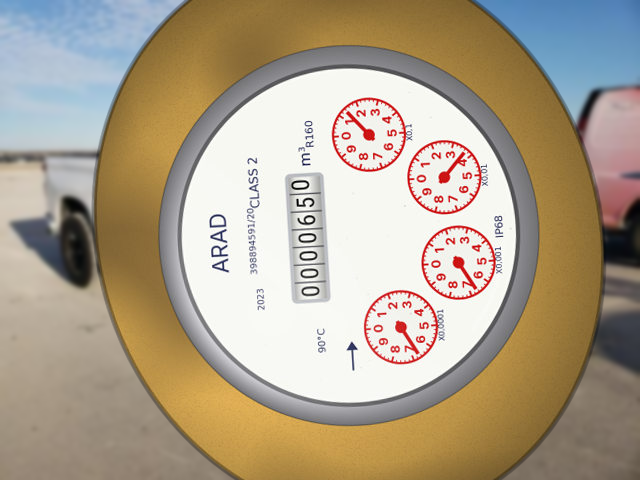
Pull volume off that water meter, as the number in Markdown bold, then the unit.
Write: **650.1366** m³
